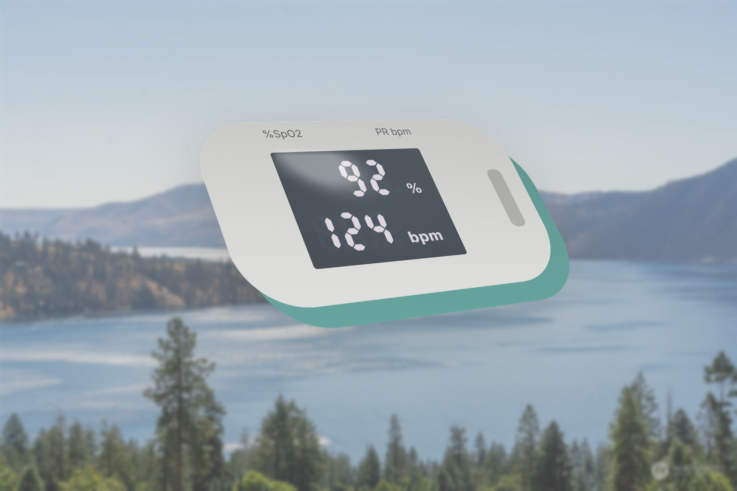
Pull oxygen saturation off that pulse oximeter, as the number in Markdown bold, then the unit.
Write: **92** %
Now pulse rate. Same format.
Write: **124** bpm
